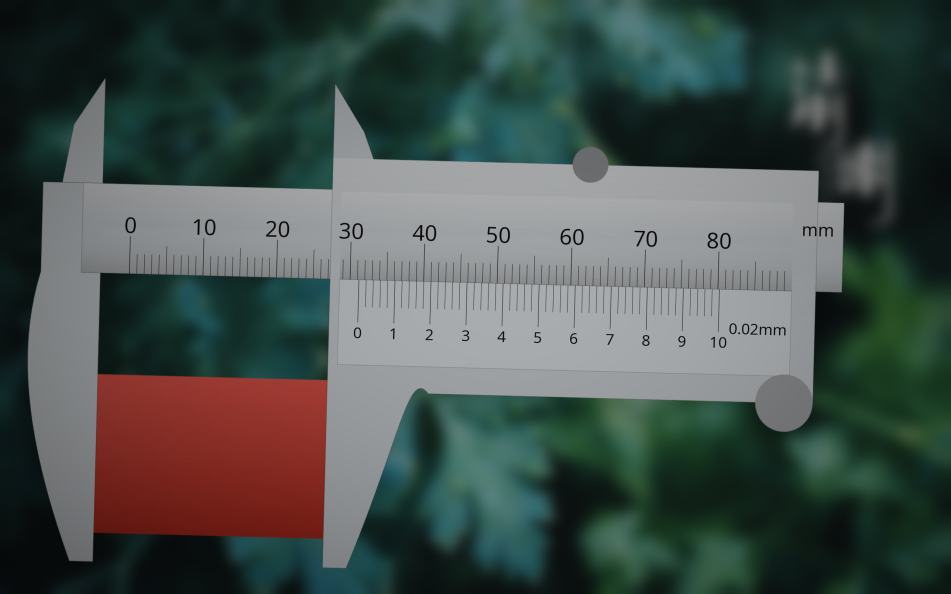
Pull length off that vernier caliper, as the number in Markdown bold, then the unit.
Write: **31.2** mm
